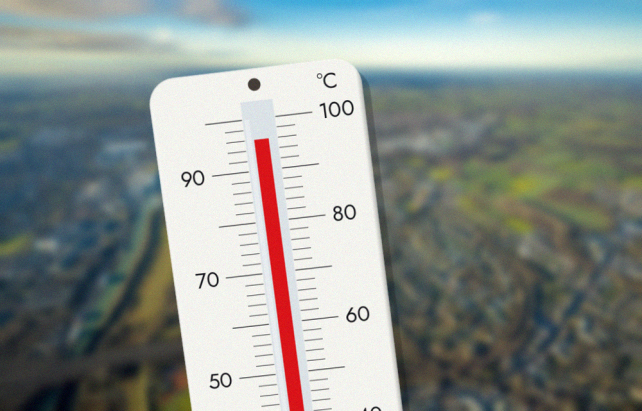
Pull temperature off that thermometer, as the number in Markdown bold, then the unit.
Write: **96** °C
